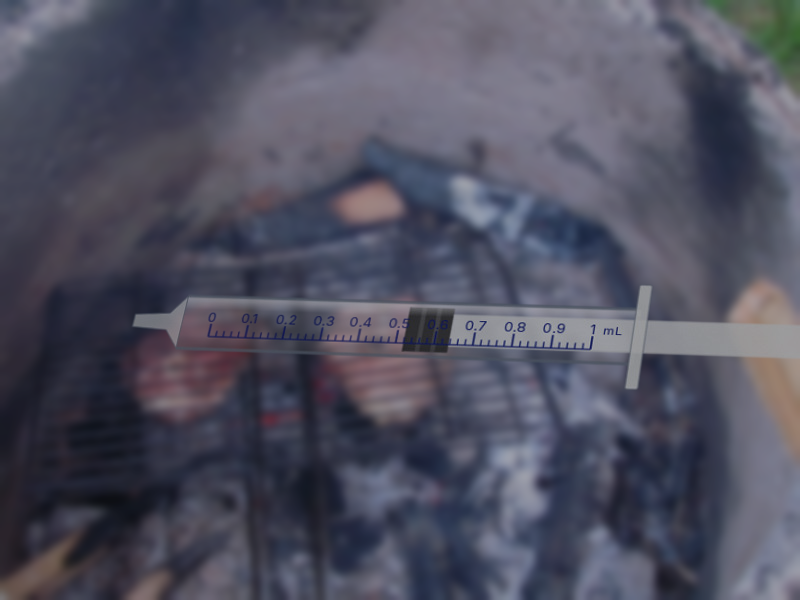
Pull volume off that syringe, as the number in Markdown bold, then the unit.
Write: **0.52** mL
